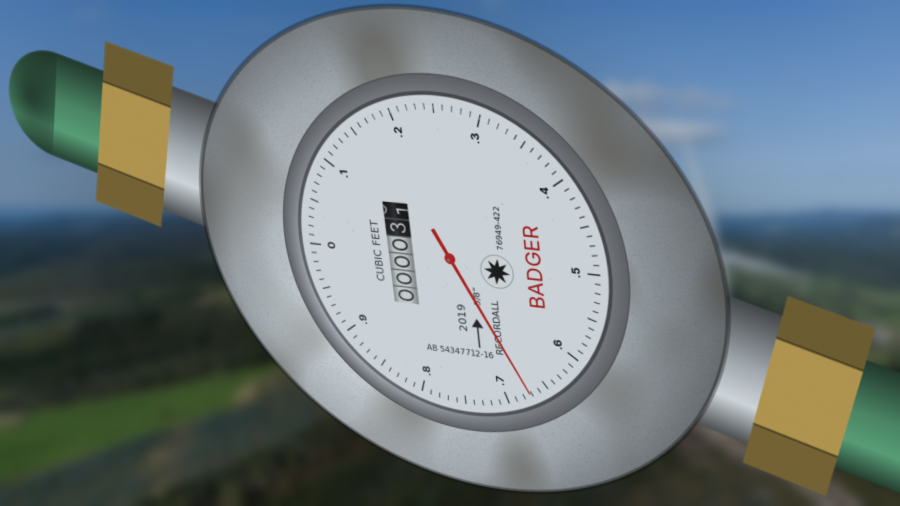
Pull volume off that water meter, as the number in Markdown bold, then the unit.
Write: **30.67** ft³
